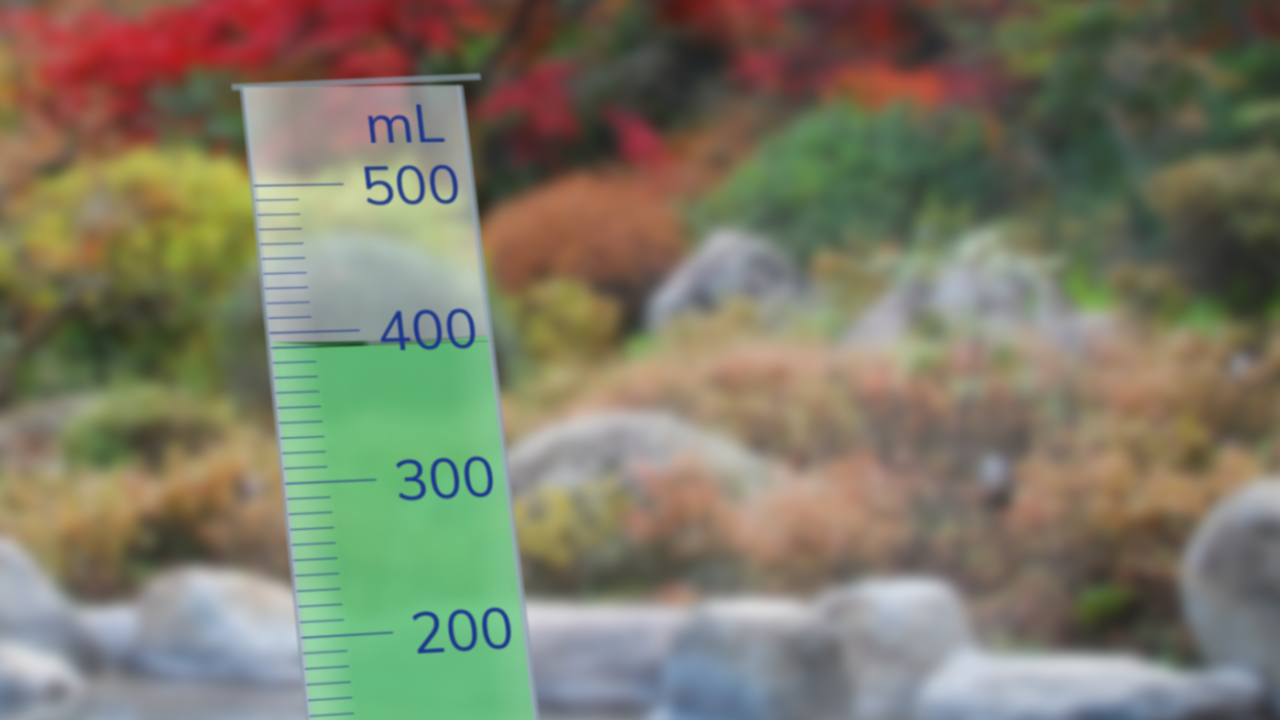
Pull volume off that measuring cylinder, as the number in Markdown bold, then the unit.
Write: **390** mL
